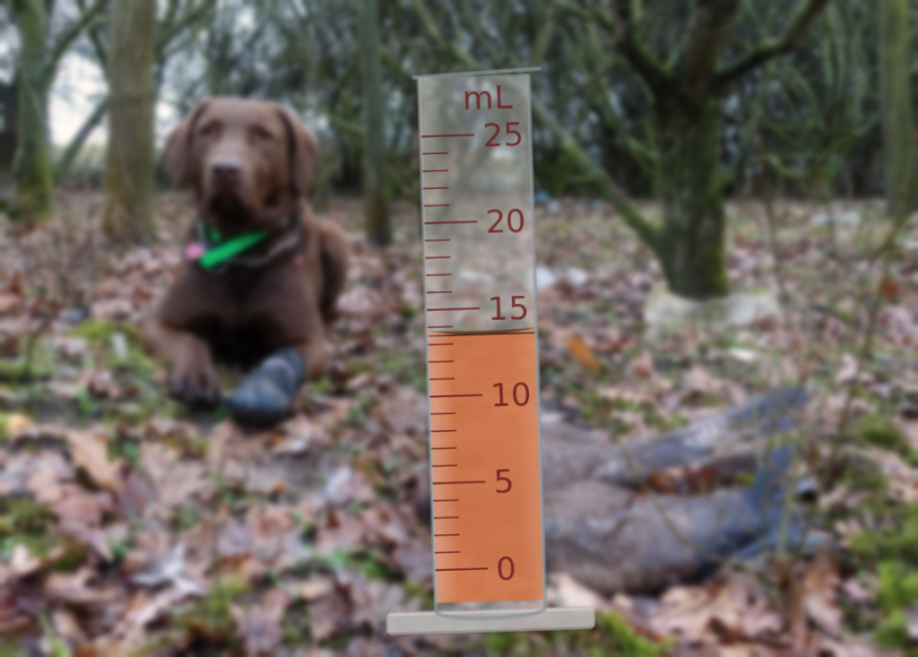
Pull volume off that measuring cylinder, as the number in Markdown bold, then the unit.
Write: **13.5** mL
